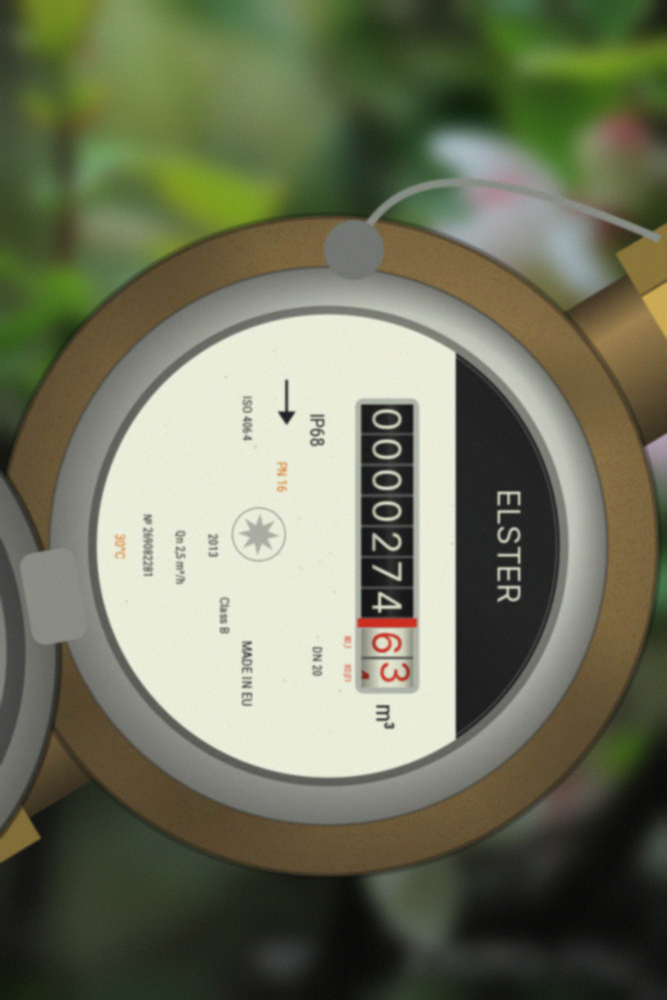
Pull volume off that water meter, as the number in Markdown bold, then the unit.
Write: **274.63** m³
